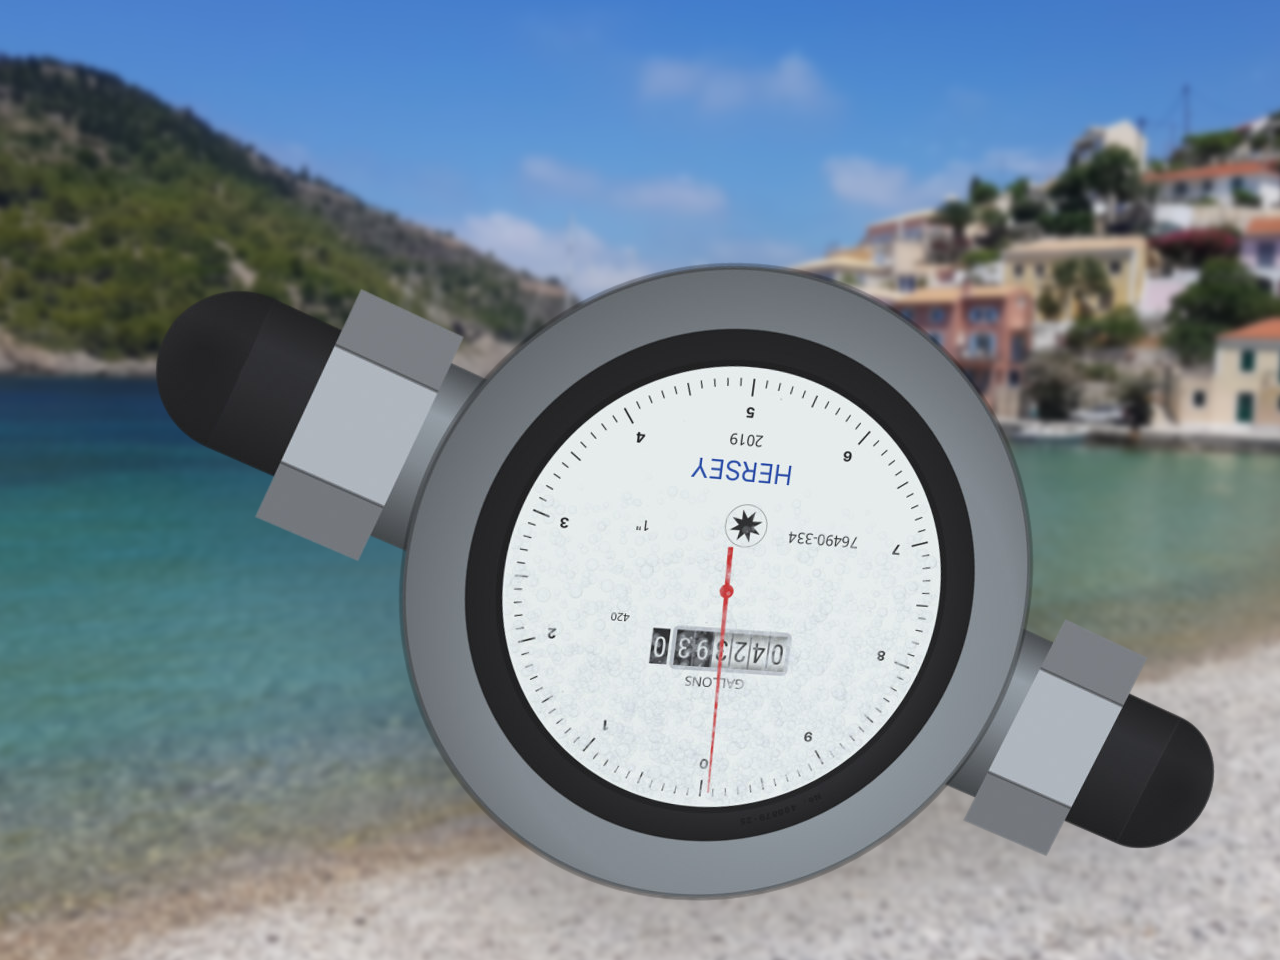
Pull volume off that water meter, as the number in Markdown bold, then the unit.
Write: **423929.9** gal
